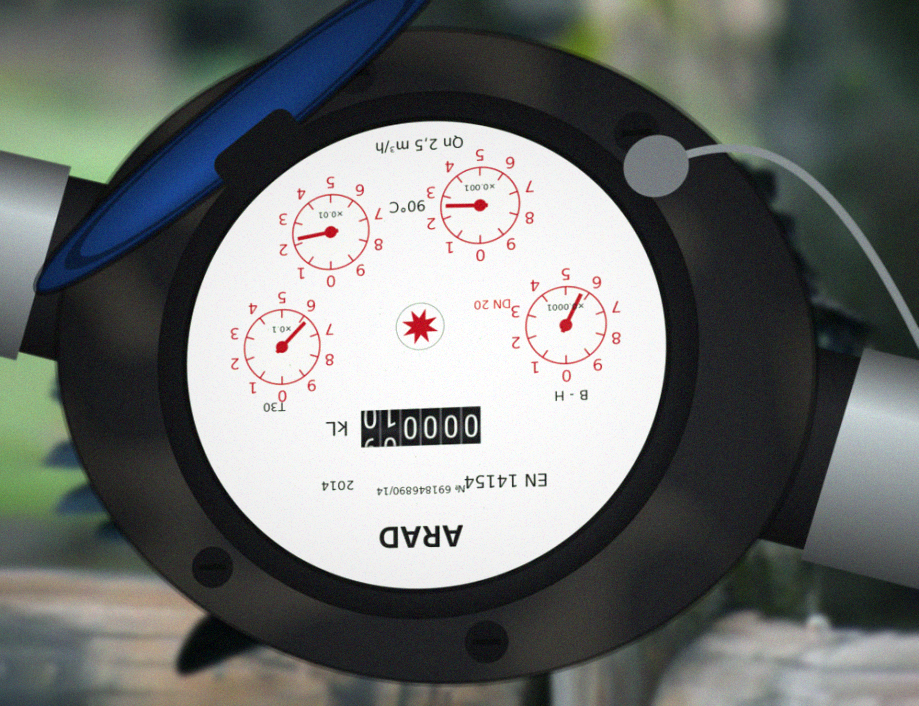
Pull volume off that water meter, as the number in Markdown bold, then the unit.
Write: **9.6225** kL
